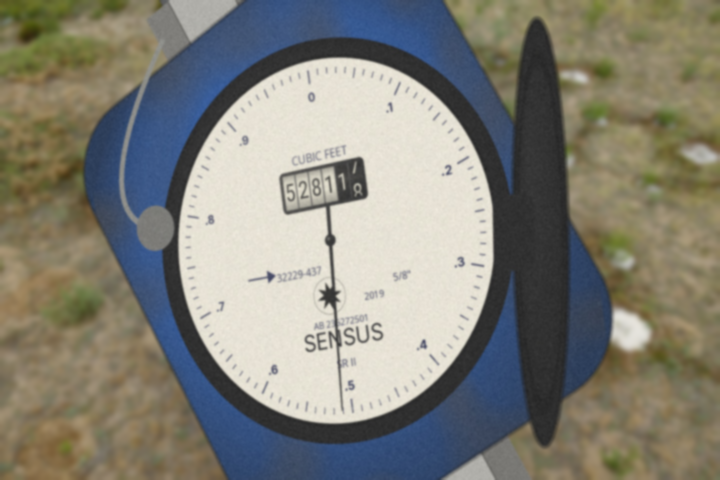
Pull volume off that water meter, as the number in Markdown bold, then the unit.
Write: **528117.51** ft³
